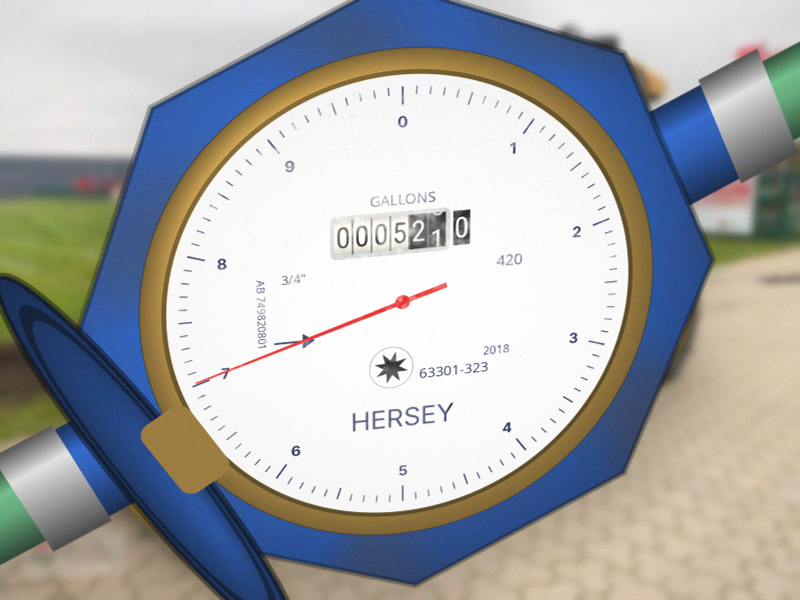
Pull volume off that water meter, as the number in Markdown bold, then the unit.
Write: **5207.0** gal
